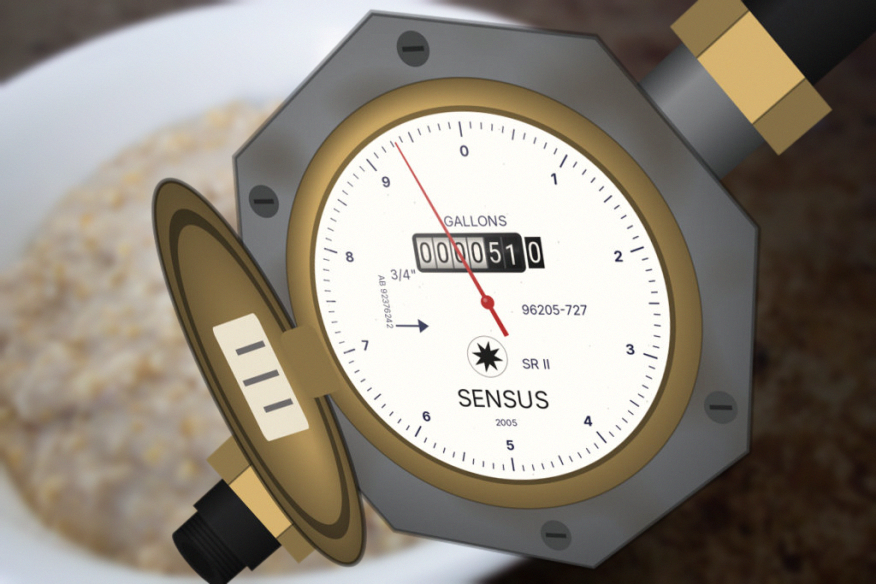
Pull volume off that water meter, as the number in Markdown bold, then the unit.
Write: **509.3** gal
